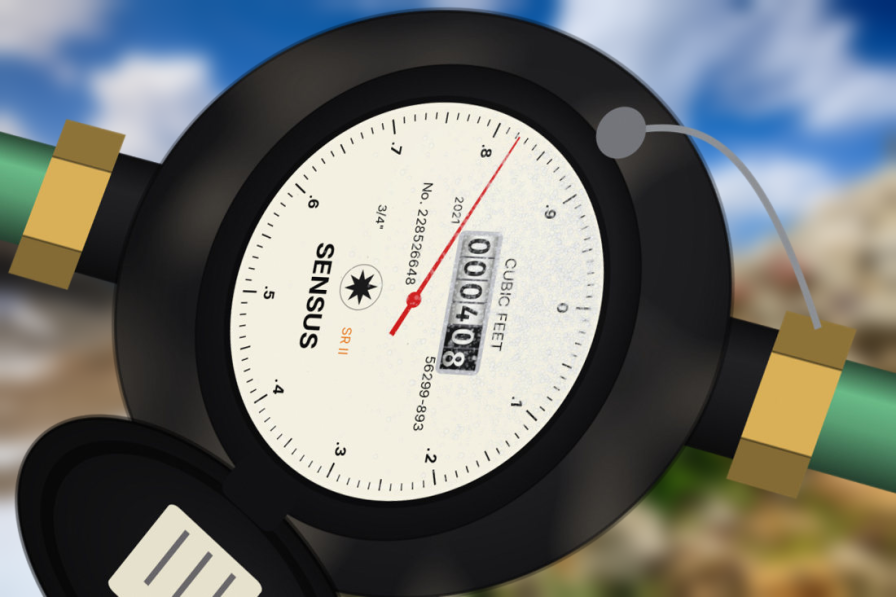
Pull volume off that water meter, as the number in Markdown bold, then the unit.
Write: **407.82** ft³
